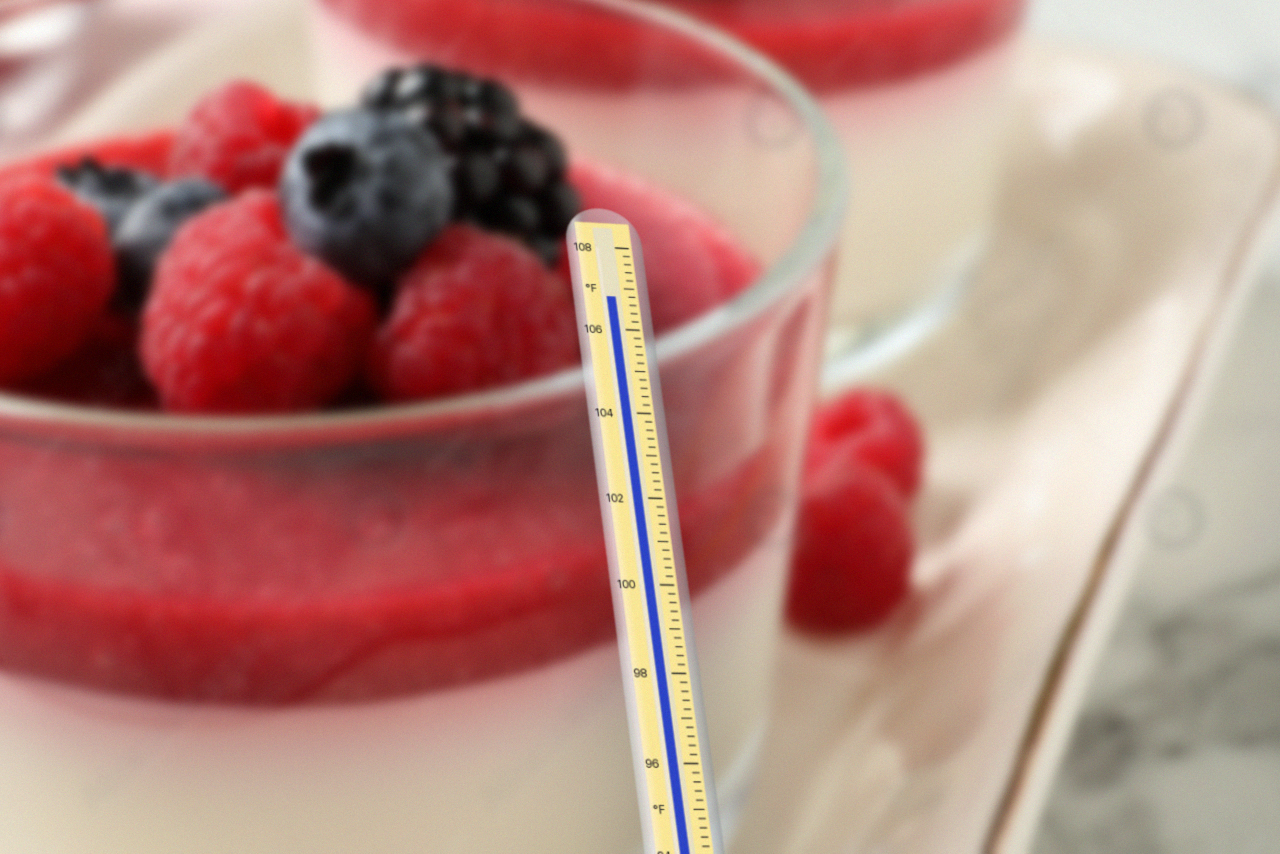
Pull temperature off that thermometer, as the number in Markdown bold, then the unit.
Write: **106.8** °F
